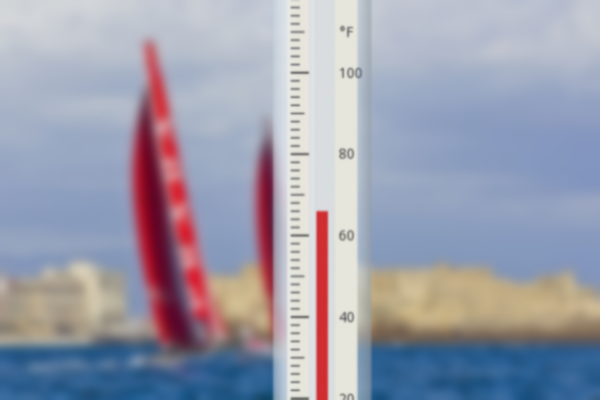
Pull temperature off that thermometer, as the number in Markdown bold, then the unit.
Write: **66** °F
